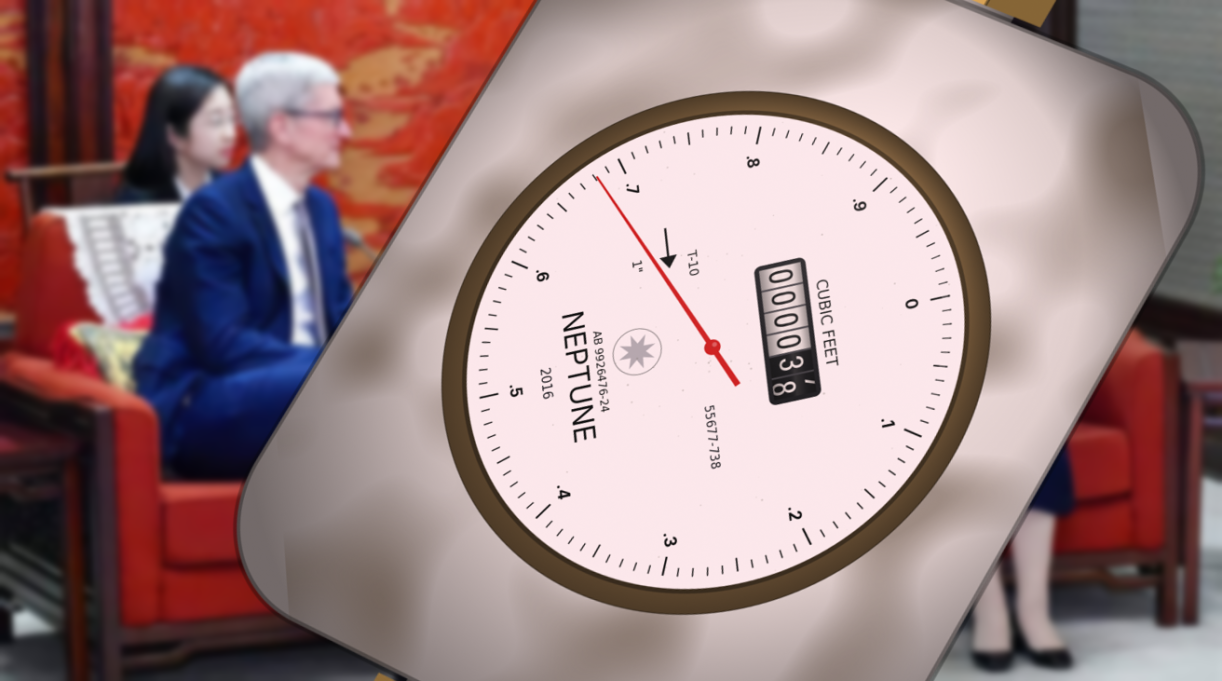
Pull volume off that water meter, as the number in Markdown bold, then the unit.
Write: **37.68** ft³
